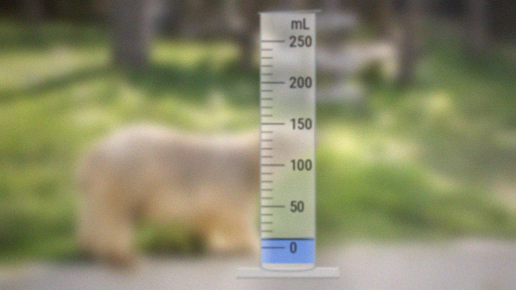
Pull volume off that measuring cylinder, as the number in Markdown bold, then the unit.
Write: **10** mL
